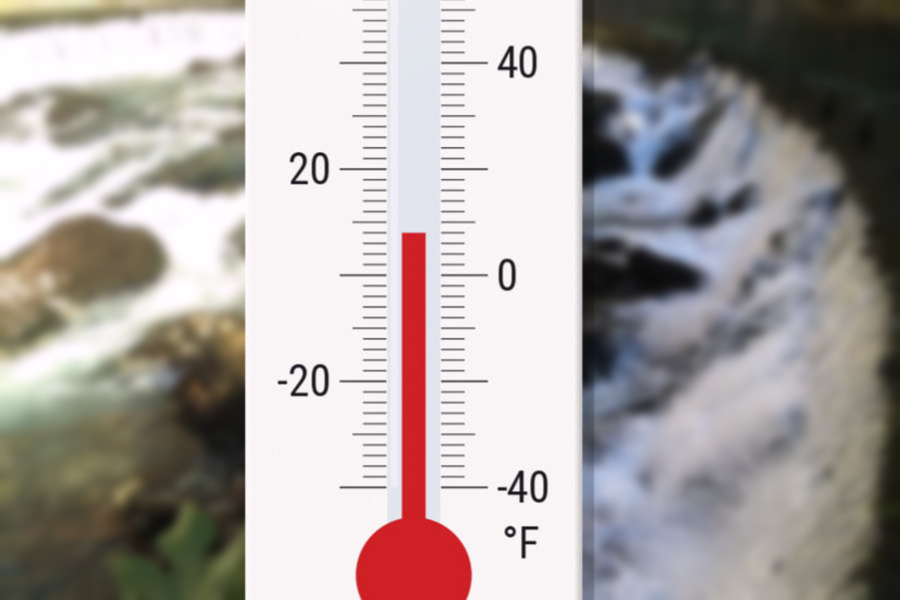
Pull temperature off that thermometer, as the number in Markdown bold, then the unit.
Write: **8** °F
